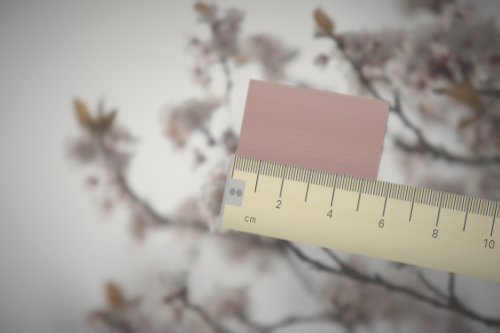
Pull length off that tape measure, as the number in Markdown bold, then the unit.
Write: **5.5** cm
